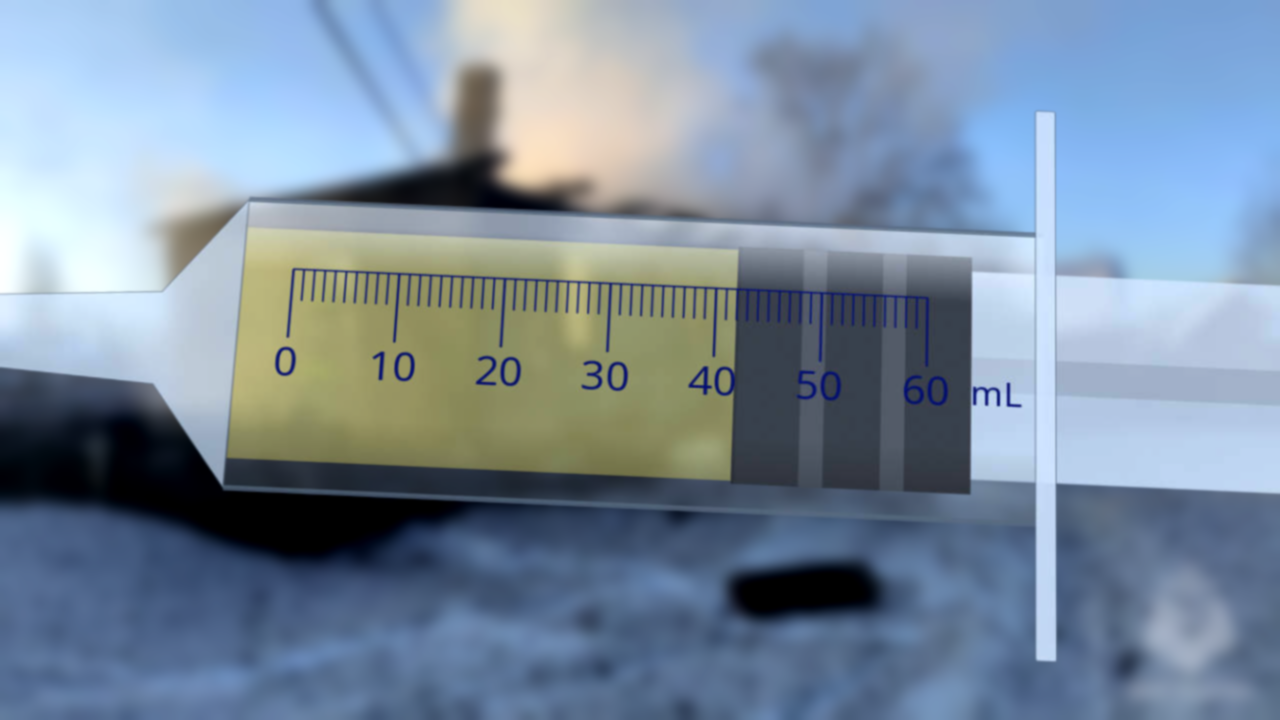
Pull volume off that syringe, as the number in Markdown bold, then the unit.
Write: **42** mL
